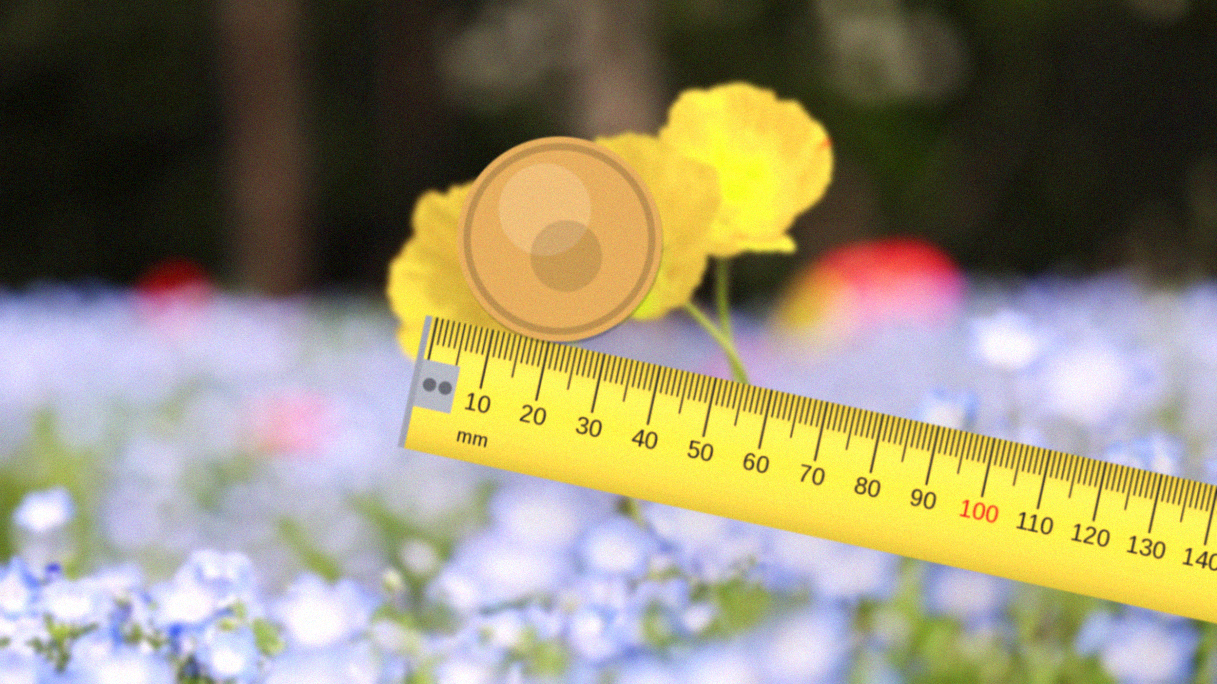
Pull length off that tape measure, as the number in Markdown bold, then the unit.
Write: **36** mm
